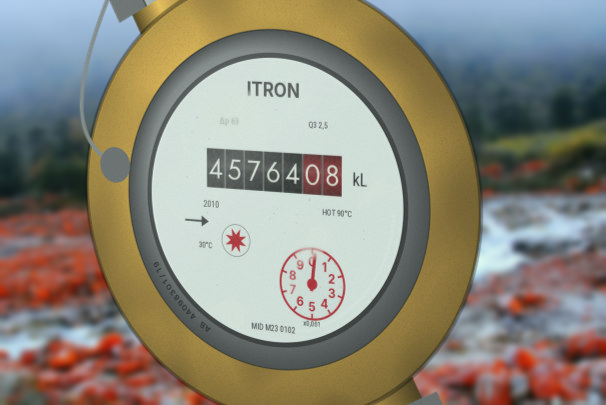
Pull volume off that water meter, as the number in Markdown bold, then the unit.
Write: **45764.080** kL
